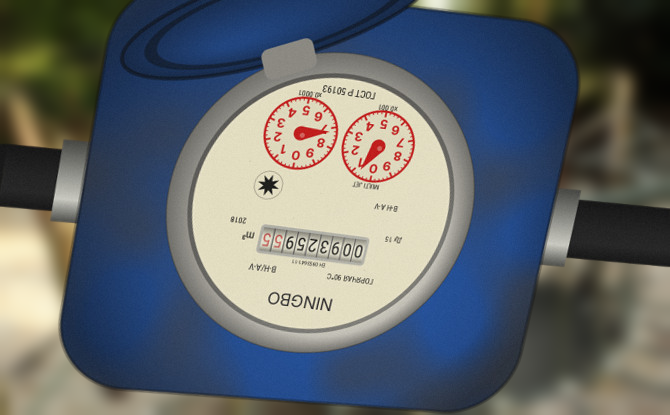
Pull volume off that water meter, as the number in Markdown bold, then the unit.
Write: **93259.5507** m³
